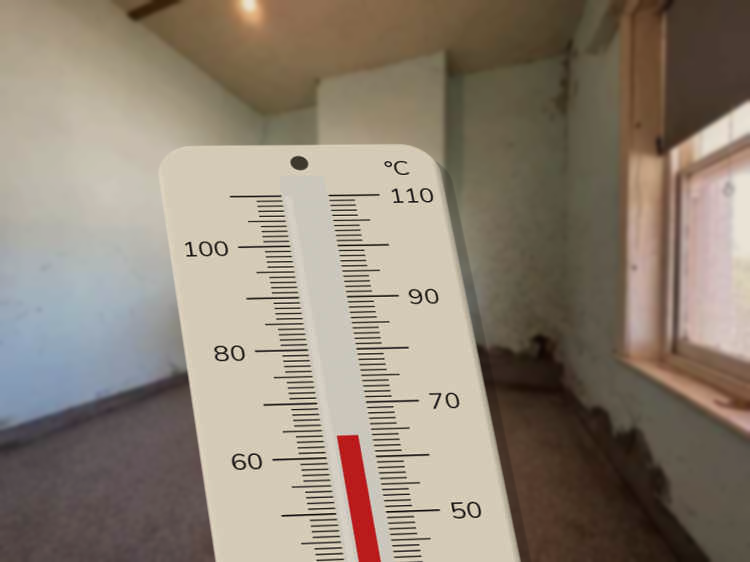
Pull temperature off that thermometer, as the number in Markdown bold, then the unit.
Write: **64** °C
